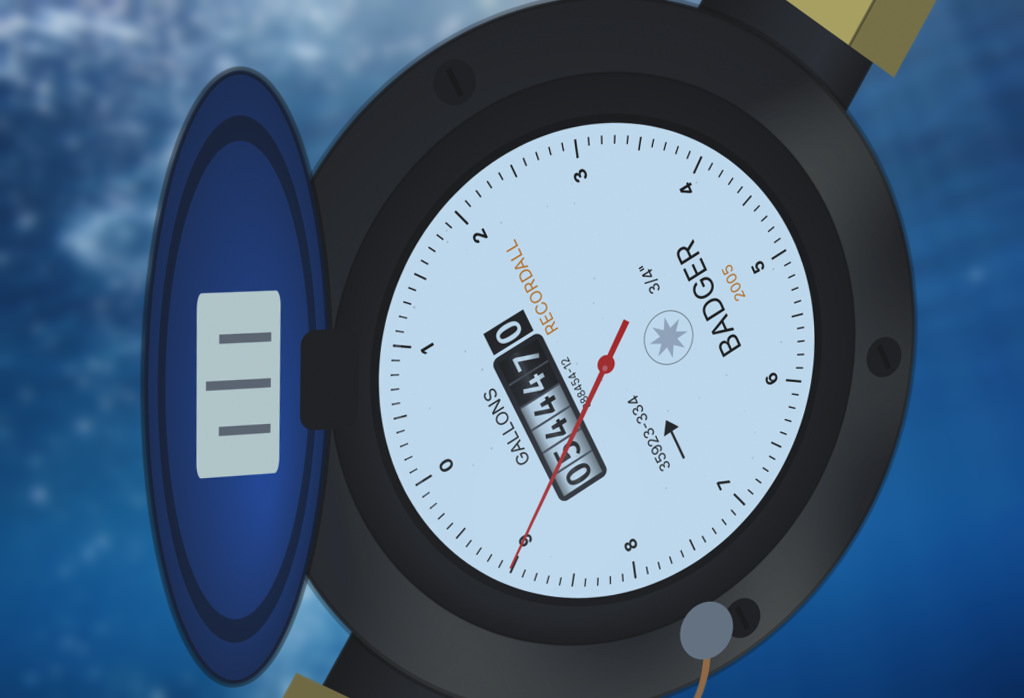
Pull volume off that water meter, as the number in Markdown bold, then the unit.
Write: **544469.0** gal
